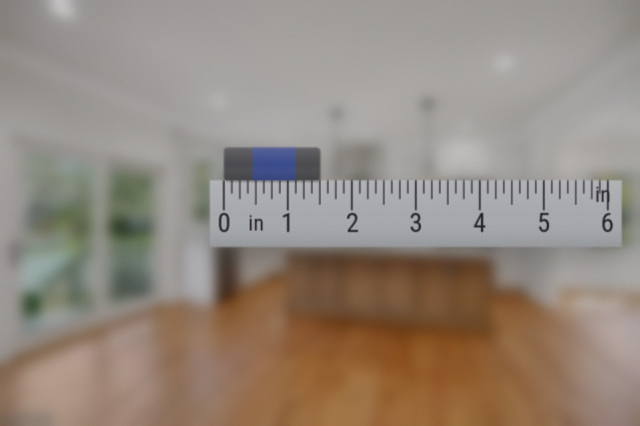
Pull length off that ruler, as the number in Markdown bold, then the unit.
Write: **1.5** in
